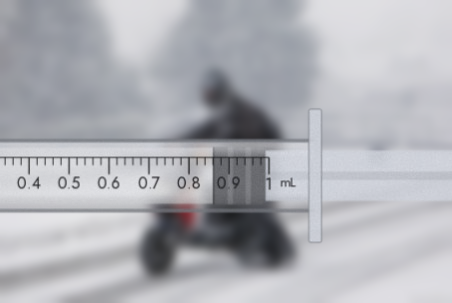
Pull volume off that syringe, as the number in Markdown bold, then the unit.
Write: **0.86** mL
